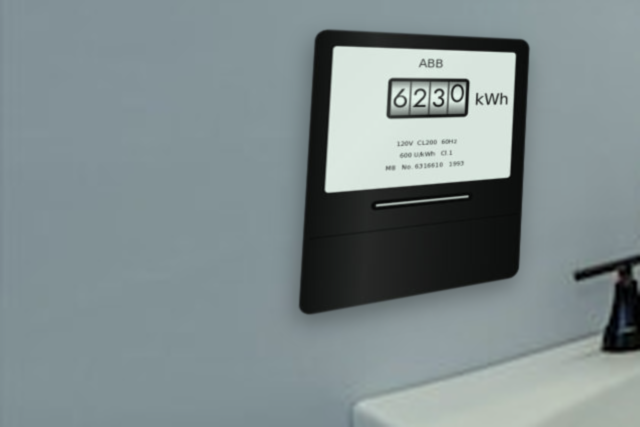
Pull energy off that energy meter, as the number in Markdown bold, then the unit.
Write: **6230** kWh
